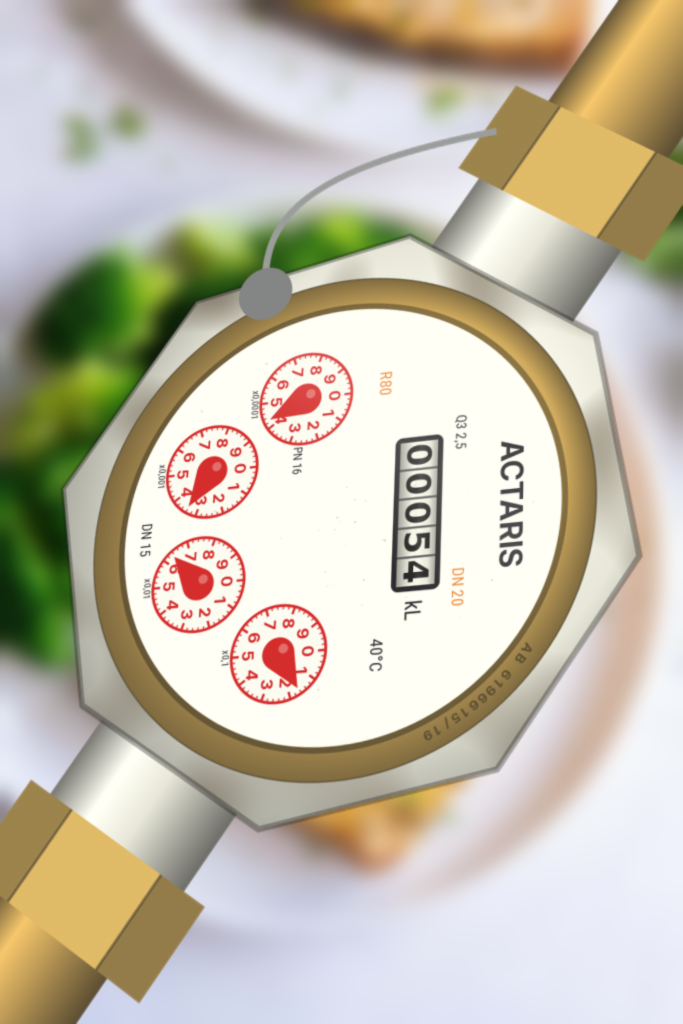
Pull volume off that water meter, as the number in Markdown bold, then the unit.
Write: **54.1634** kL
